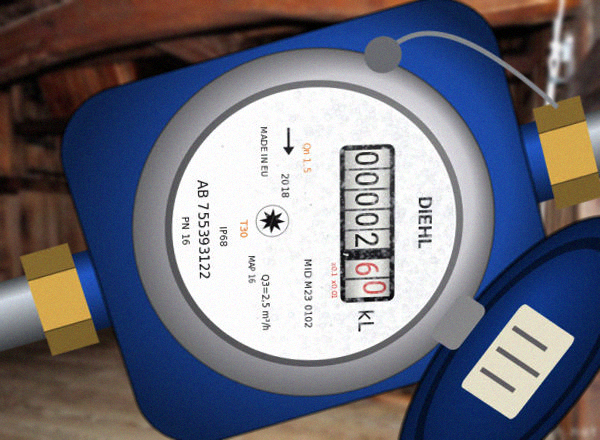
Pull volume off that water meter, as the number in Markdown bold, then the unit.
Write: **2.60** kL
